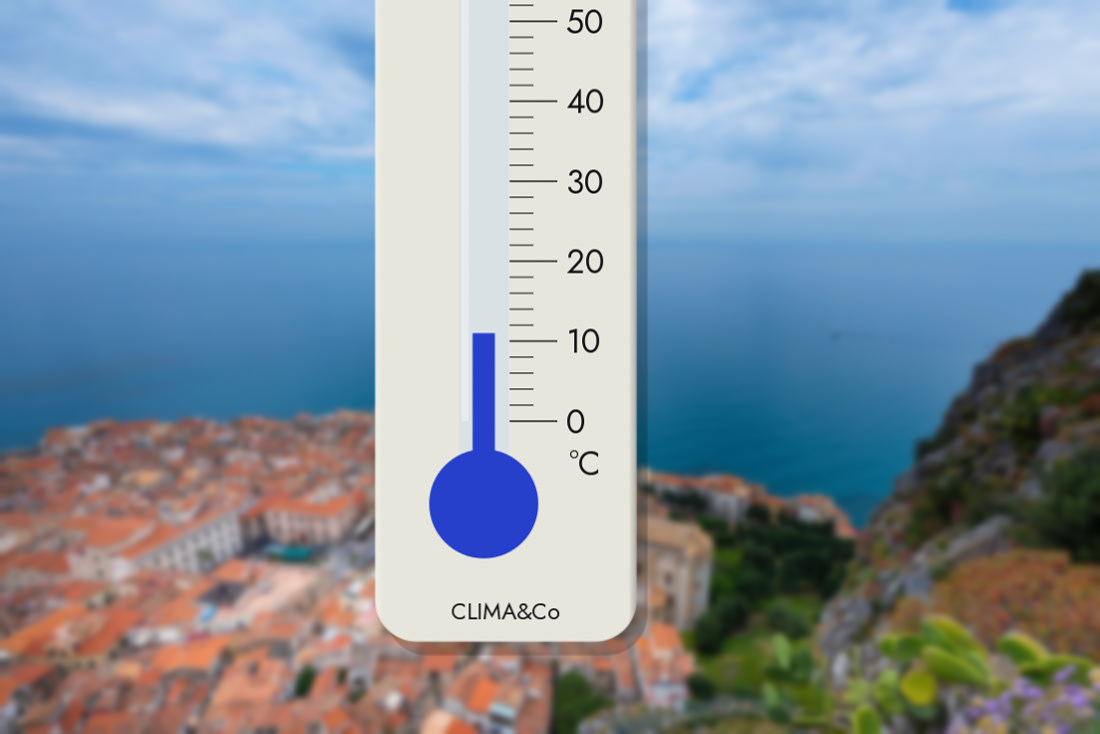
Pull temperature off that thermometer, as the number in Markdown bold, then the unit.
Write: **11** °C
